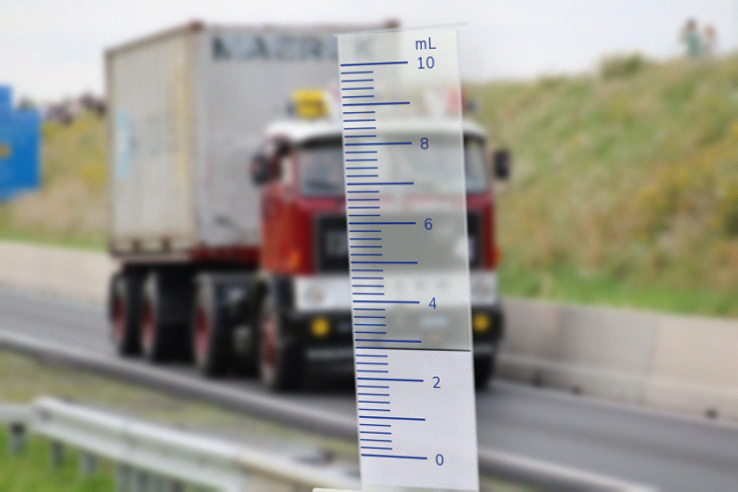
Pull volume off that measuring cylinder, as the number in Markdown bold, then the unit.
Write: **2.8** mL
